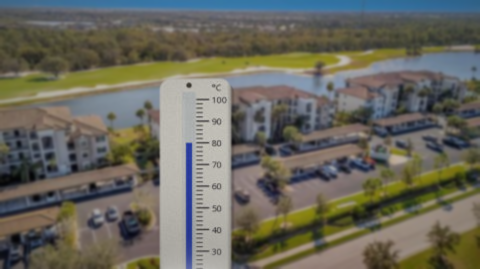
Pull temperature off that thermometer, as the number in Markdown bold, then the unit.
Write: **80** °C
